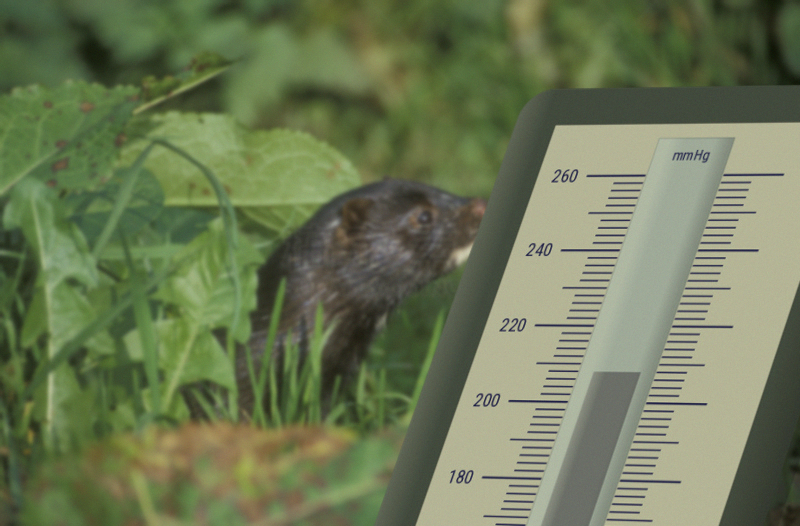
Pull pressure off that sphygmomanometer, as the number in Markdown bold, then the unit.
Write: **208** mmHg
